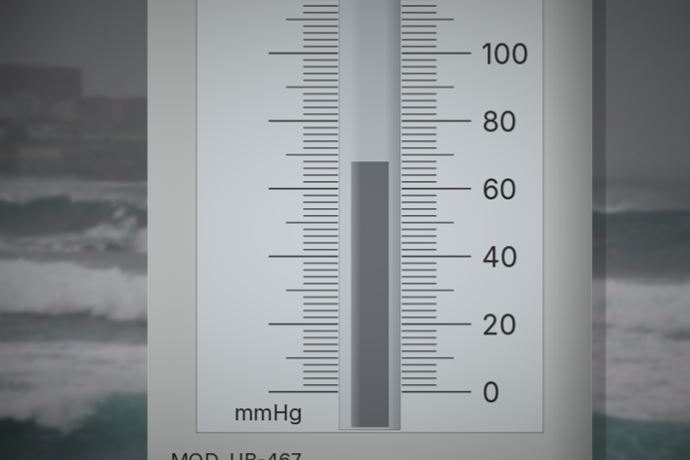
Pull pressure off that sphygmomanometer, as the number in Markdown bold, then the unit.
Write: **68** mmHg
